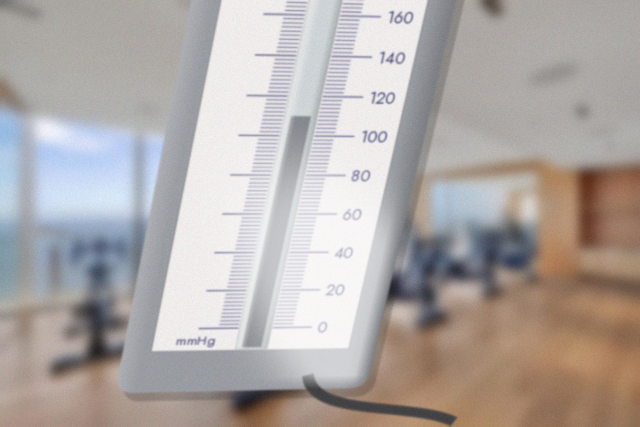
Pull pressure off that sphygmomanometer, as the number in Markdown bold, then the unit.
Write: **110** mmHg
